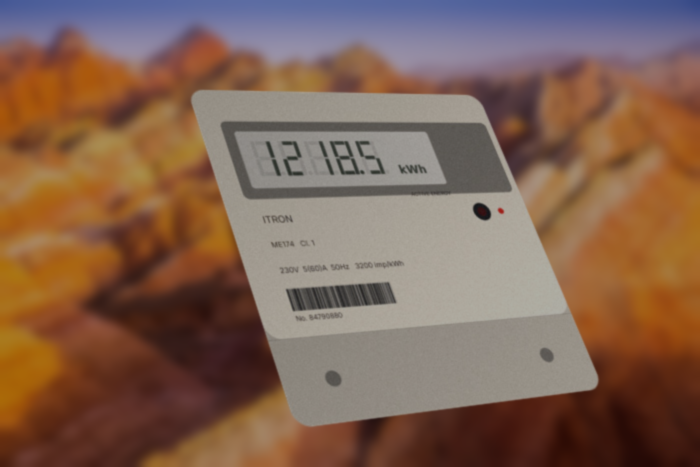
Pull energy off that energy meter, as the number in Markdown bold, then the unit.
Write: **1218.5** kWh
